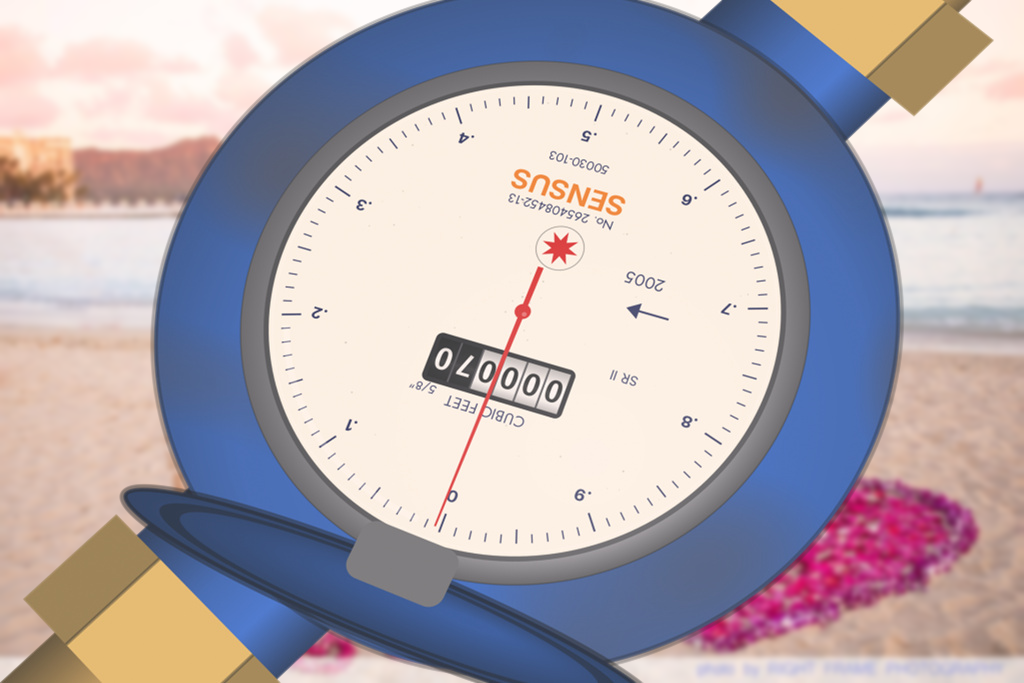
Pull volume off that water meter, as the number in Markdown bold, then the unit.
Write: **70.00** ft³
